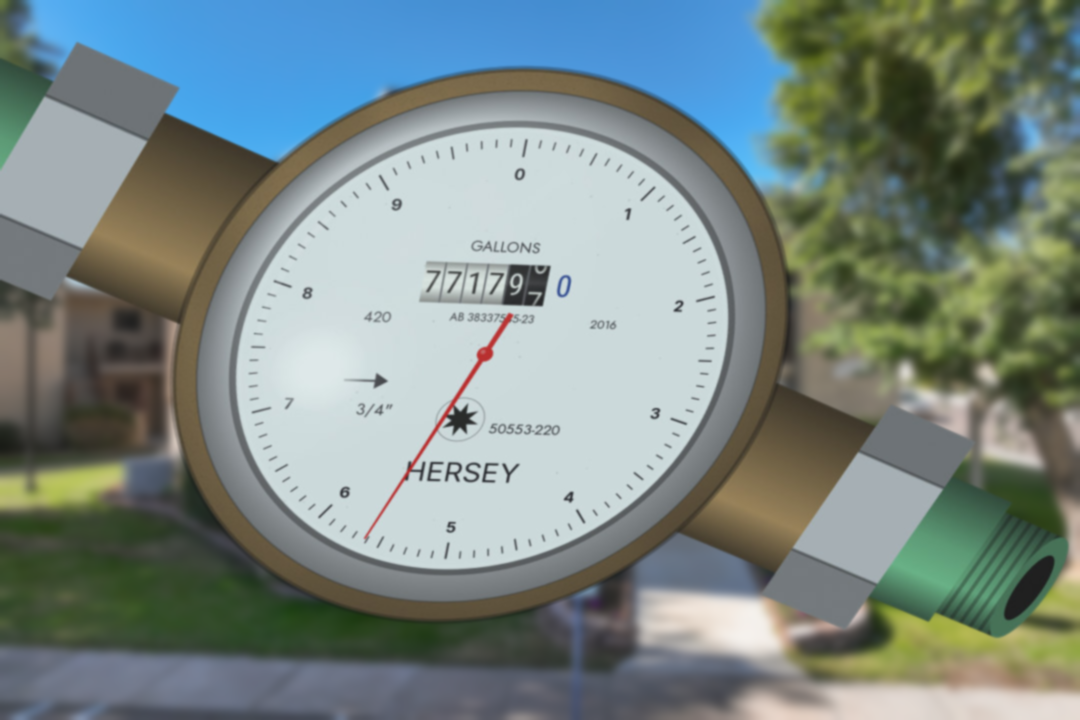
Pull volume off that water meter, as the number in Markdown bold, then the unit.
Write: **7717965.6** gal
